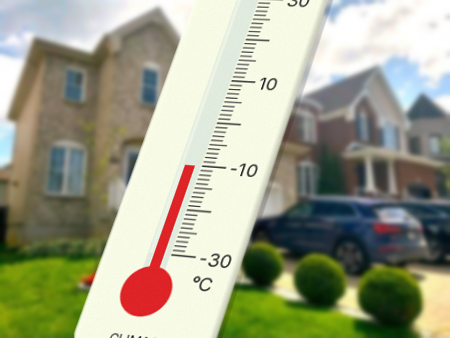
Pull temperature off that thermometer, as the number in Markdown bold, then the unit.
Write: **-10** °C
